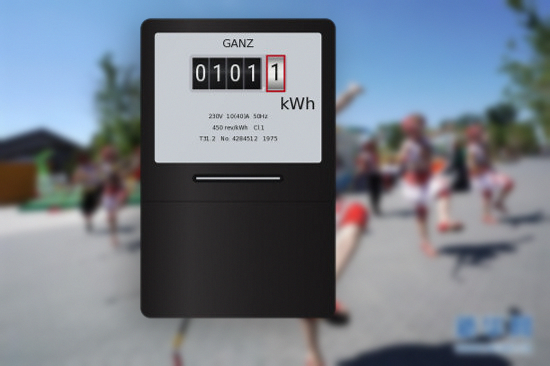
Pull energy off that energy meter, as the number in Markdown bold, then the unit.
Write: **101.1** kWh
